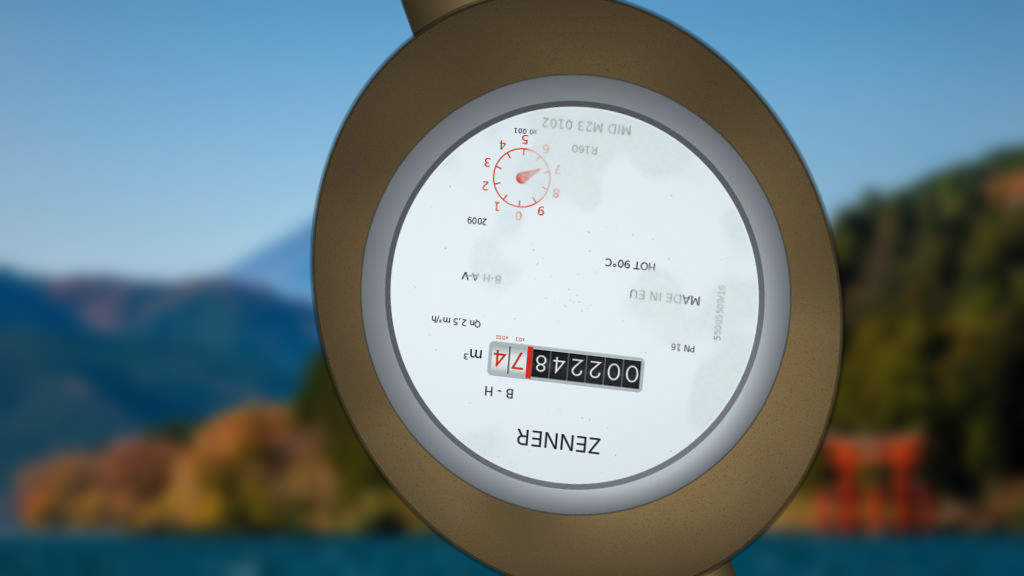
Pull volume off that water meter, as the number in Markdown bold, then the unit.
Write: **2248.746** m³
